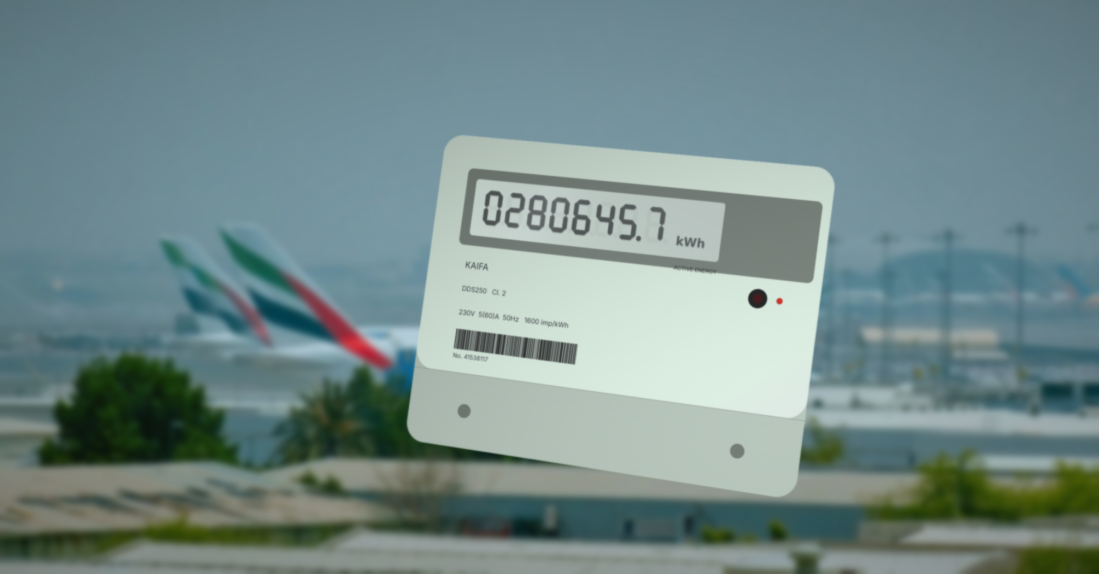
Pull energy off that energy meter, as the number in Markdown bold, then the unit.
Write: **280645.7** kWh
